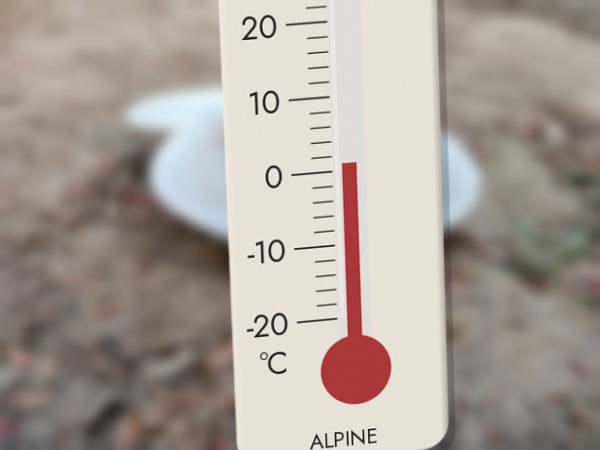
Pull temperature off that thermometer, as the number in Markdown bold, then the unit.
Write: **1** °C
